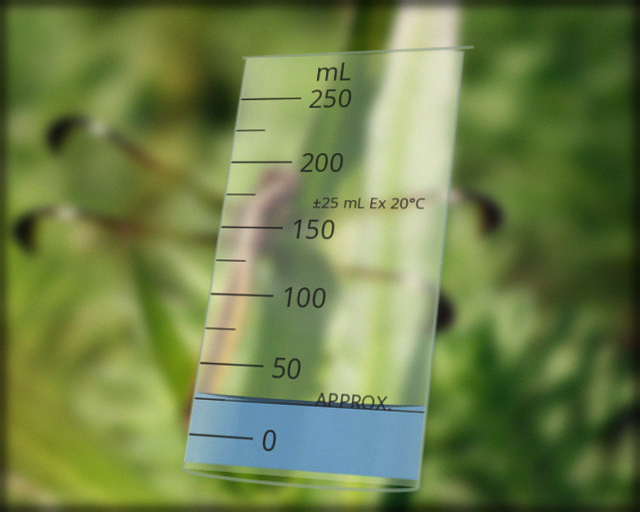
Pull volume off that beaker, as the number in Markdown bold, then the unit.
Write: **25** mL
